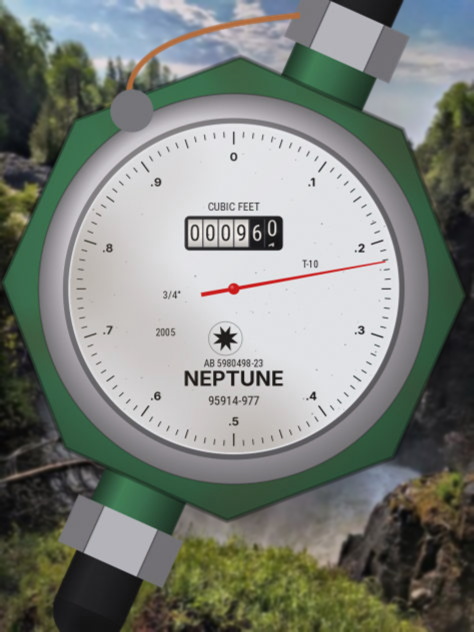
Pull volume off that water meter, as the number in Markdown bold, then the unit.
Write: **960.22** ft³
